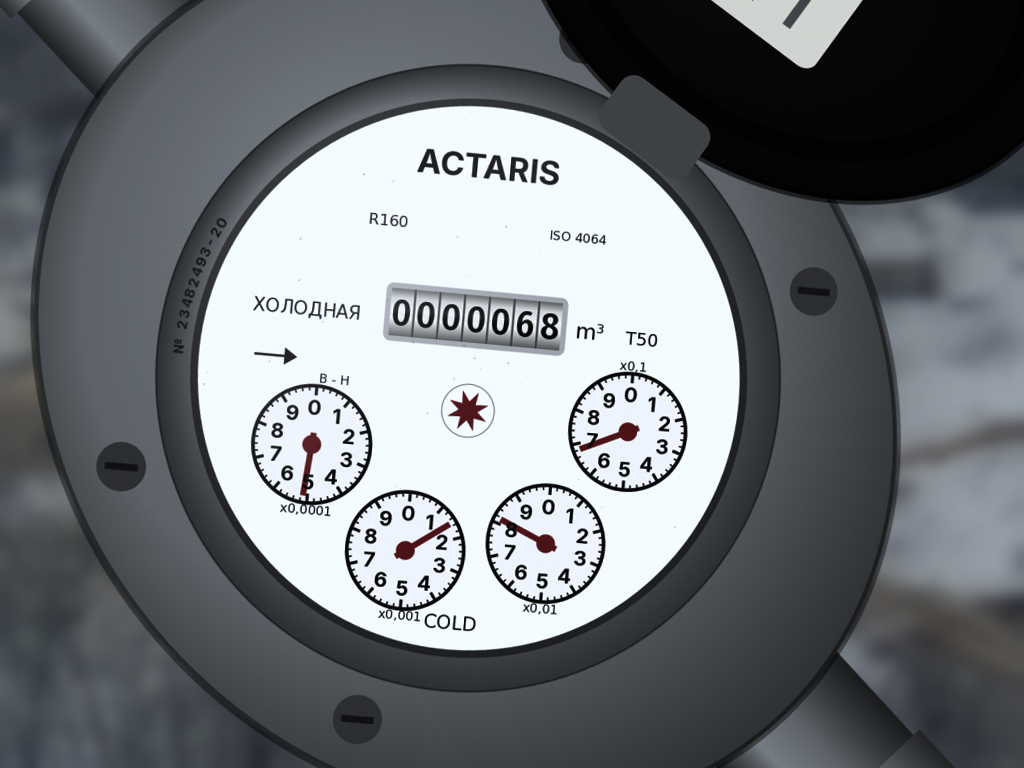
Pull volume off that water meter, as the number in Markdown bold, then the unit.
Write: **68.6815** m³
